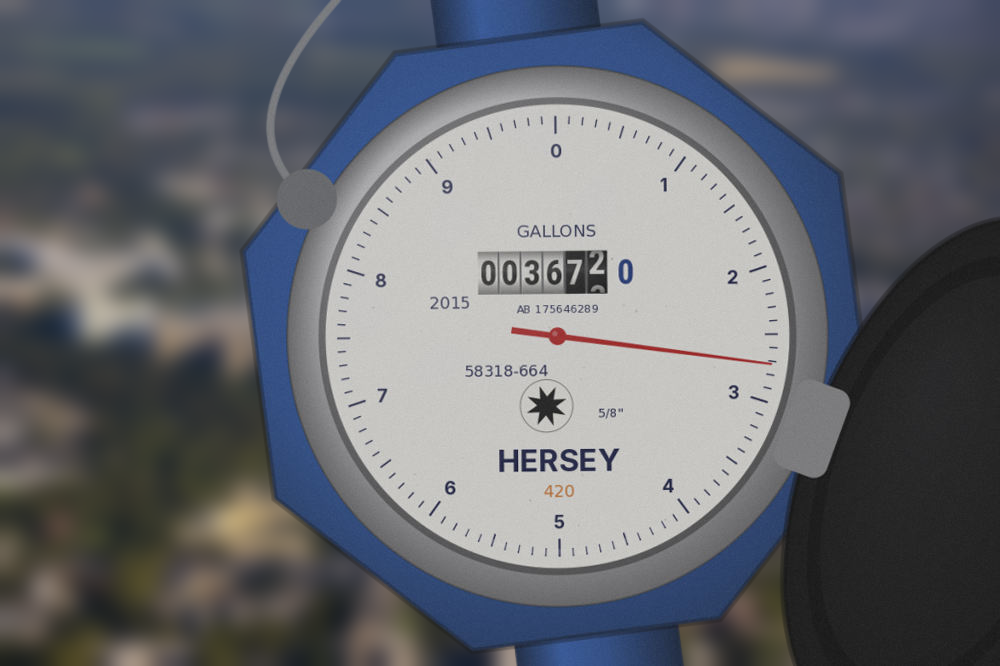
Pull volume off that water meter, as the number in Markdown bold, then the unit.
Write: **36722.7** gal
